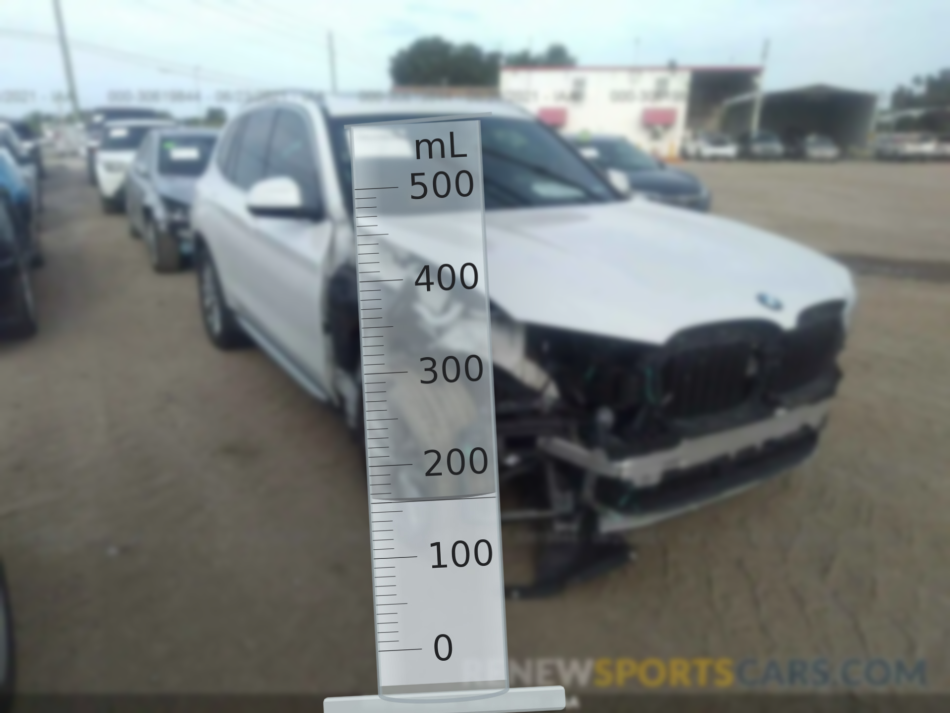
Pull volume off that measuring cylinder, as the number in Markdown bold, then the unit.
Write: **160** mL
